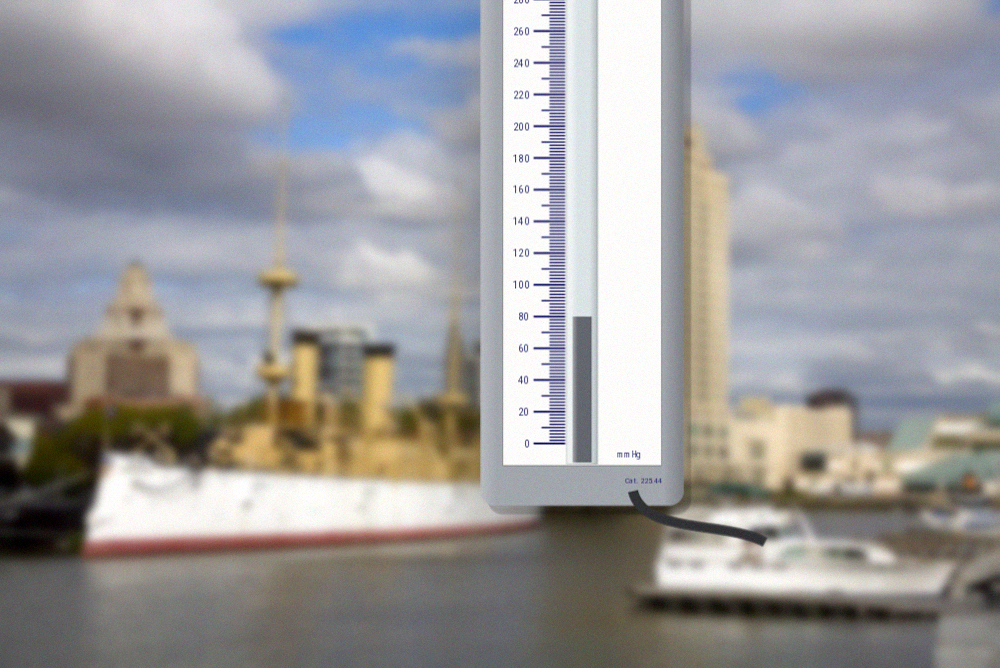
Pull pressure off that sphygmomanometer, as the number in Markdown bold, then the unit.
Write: **80** mmHg
